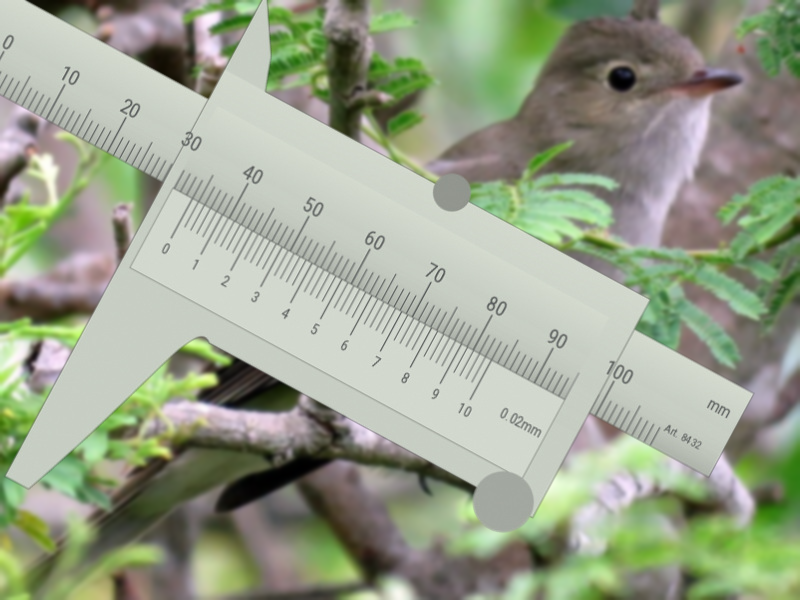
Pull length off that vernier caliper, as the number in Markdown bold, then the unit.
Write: **34.0** mm
